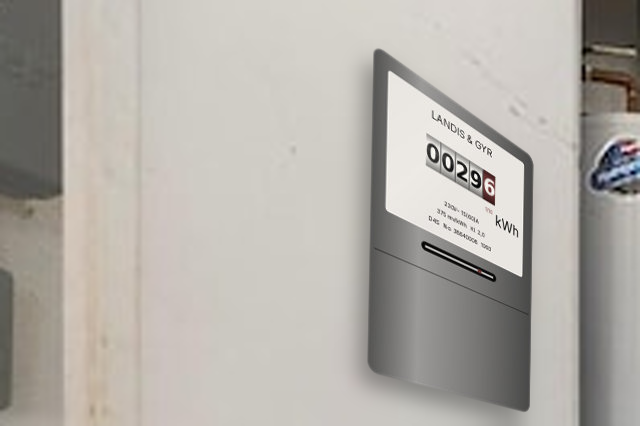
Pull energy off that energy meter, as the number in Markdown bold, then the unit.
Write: **29.6** kWh
